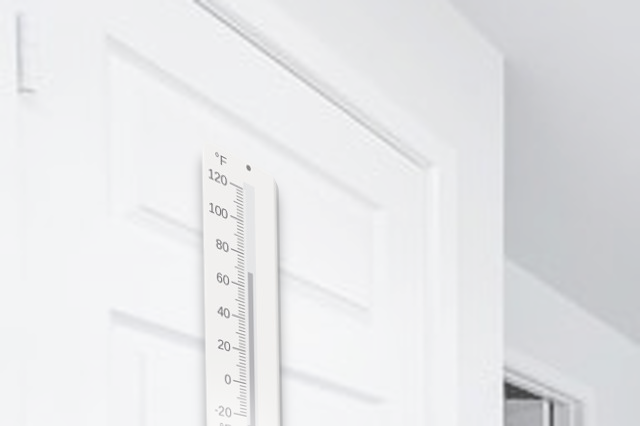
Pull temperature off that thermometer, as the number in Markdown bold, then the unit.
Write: **70** °F
